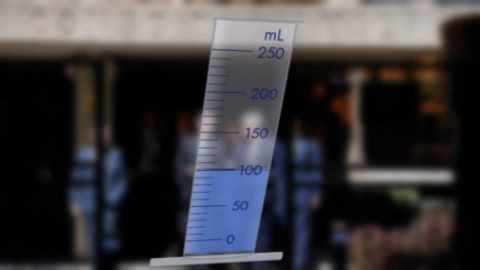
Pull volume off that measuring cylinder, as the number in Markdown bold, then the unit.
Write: **100** mL
